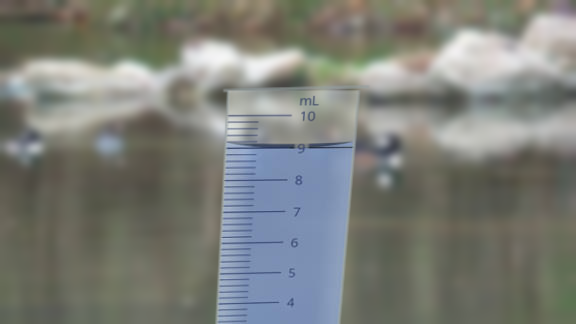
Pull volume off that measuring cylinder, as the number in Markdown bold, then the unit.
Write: **9** mL
